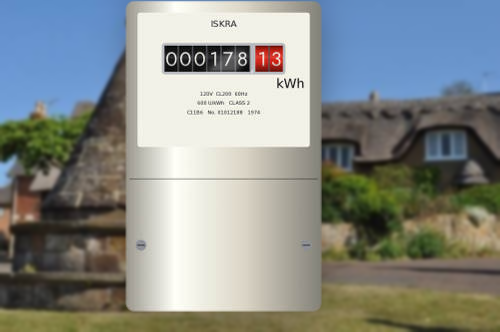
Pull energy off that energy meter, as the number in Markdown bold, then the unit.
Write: **178.13** kWh
